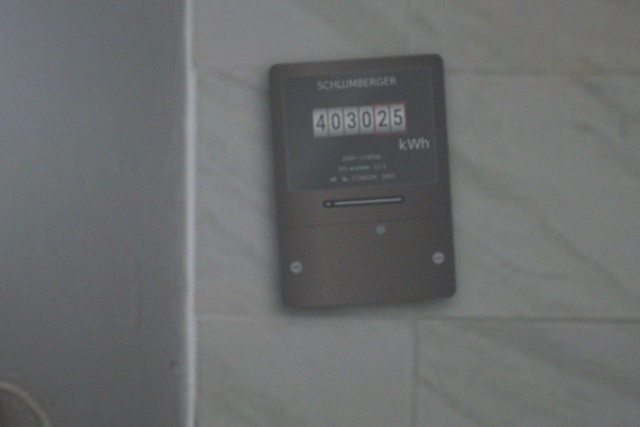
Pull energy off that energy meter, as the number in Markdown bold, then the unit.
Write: **4030.25** kWh
